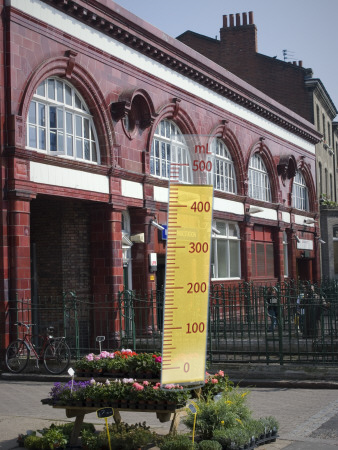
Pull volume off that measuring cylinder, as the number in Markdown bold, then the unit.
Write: **450** mL
